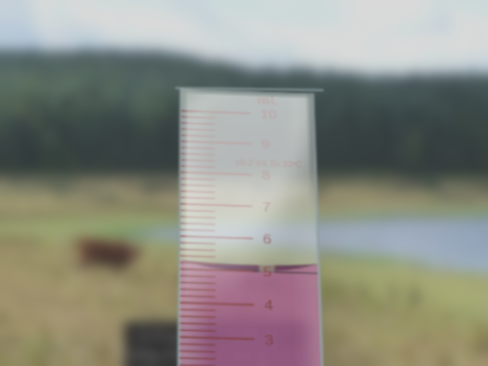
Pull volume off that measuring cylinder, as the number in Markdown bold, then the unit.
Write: **5** mL
